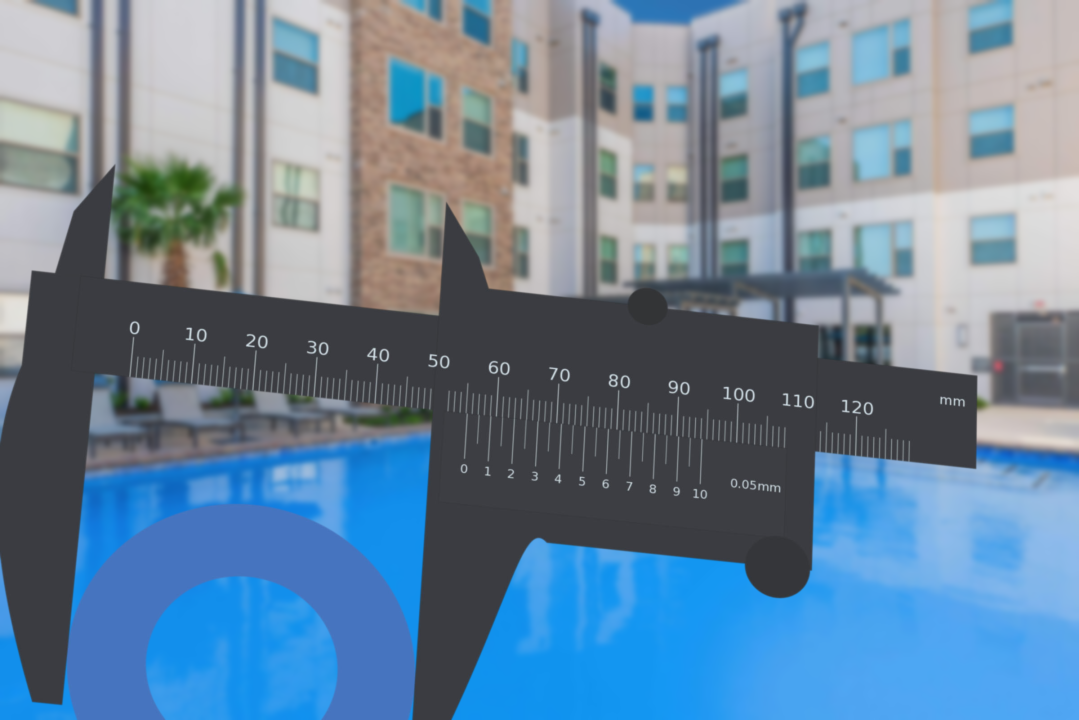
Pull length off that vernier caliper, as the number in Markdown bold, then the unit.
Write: **55.2** mm
